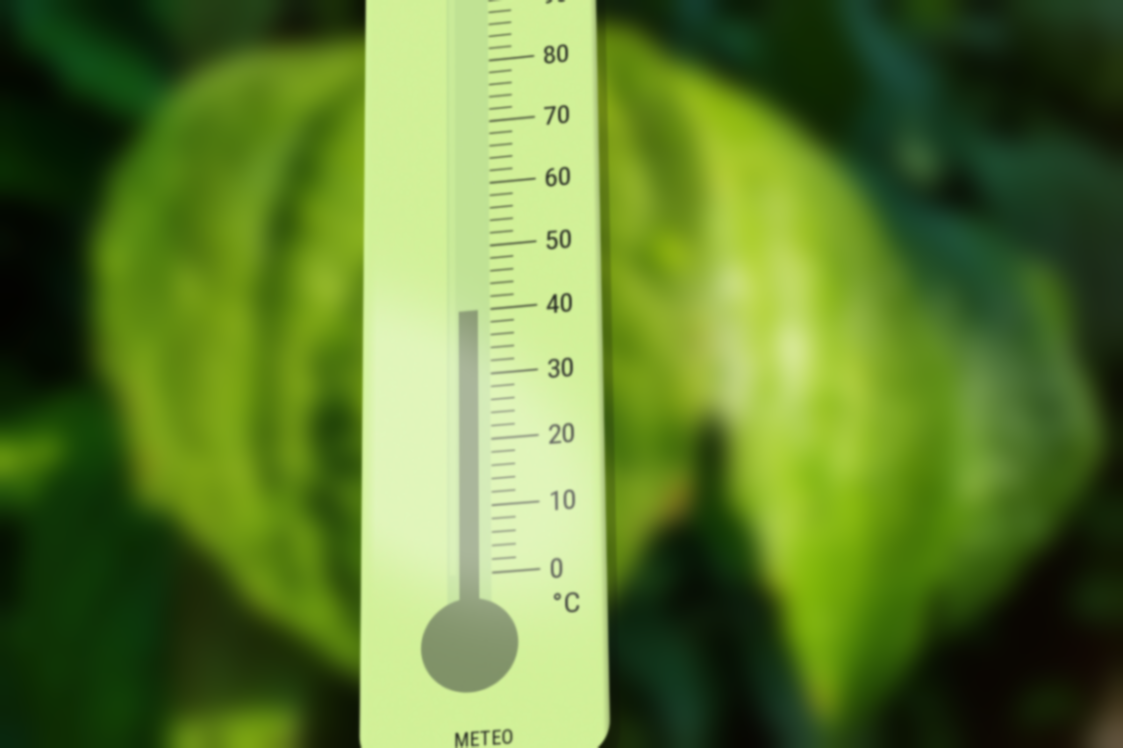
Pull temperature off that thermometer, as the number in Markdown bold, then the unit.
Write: **40** °C
